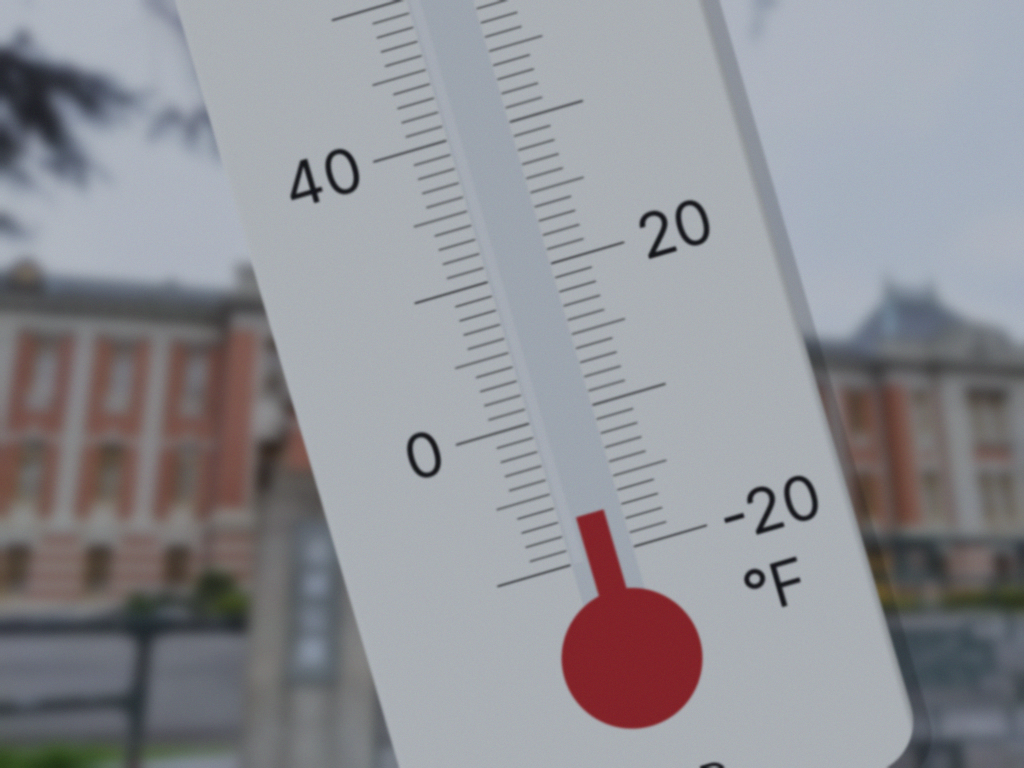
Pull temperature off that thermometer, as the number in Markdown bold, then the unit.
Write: **-14** °F
